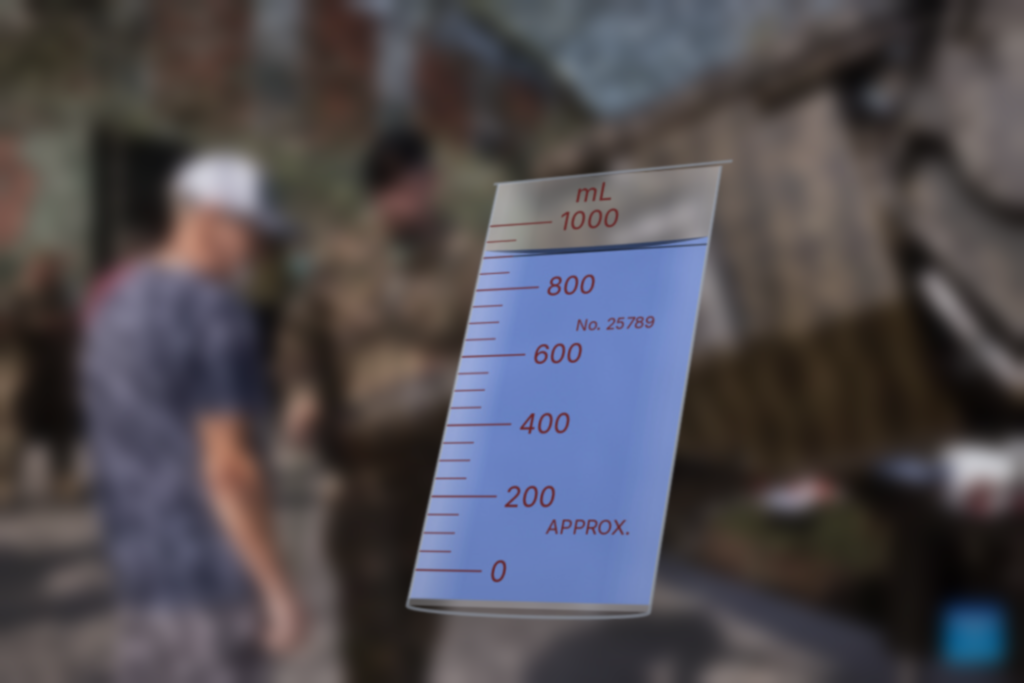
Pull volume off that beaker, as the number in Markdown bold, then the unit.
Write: **900** mL
